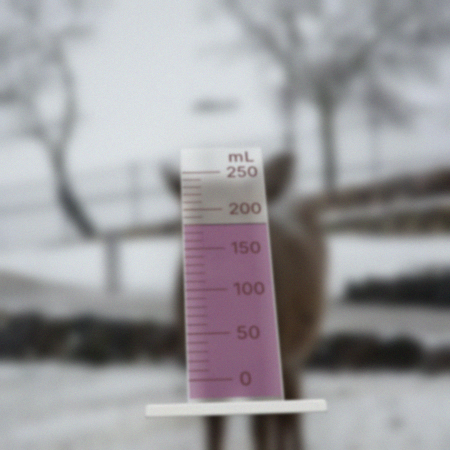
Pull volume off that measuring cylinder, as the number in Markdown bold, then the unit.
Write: **180** mL
